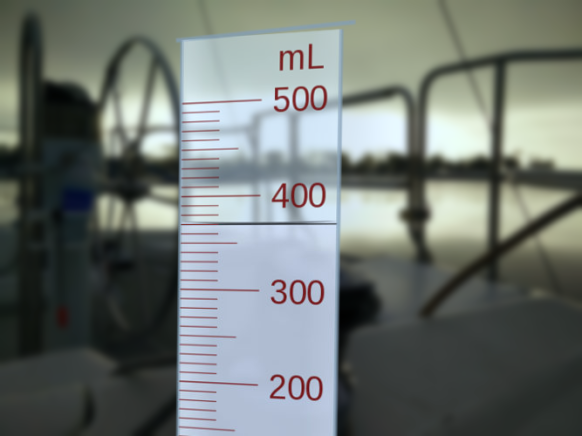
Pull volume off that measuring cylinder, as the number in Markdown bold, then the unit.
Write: **370** mL
